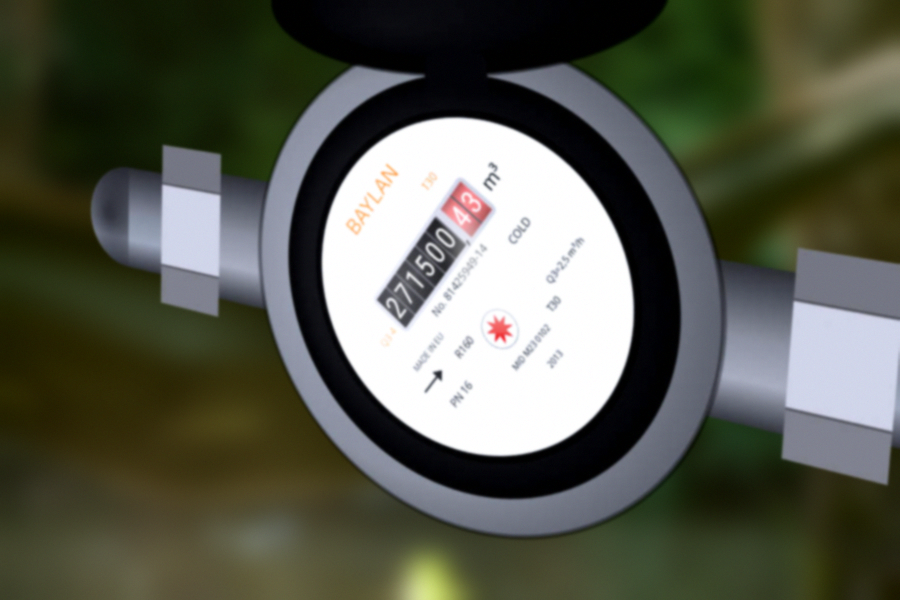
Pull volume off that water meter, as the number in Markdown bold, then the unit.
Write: **271500.43** m³
